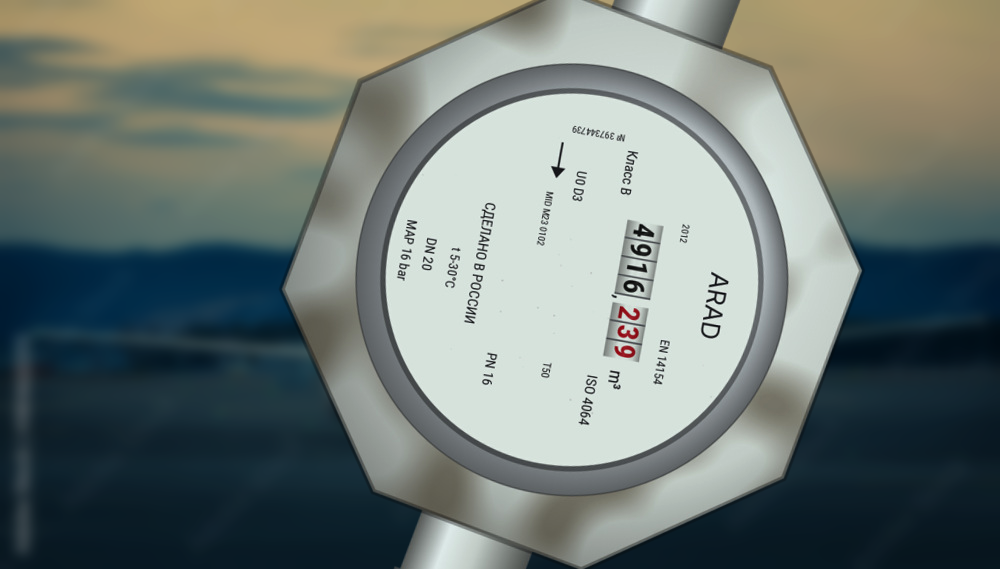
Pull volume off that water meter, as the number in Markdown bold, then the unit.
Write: **4916.239** m³
